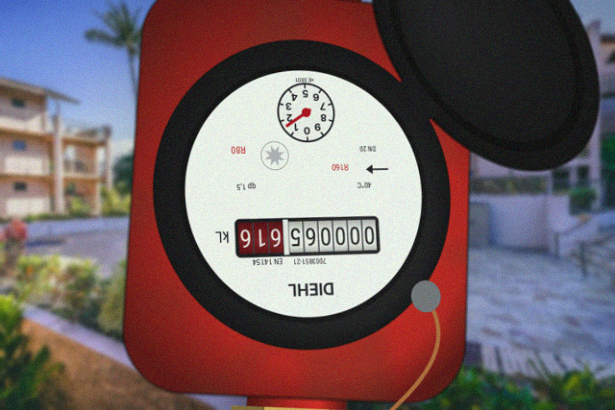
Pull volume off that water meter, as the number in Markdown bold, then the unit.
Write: **65.6161** kL
